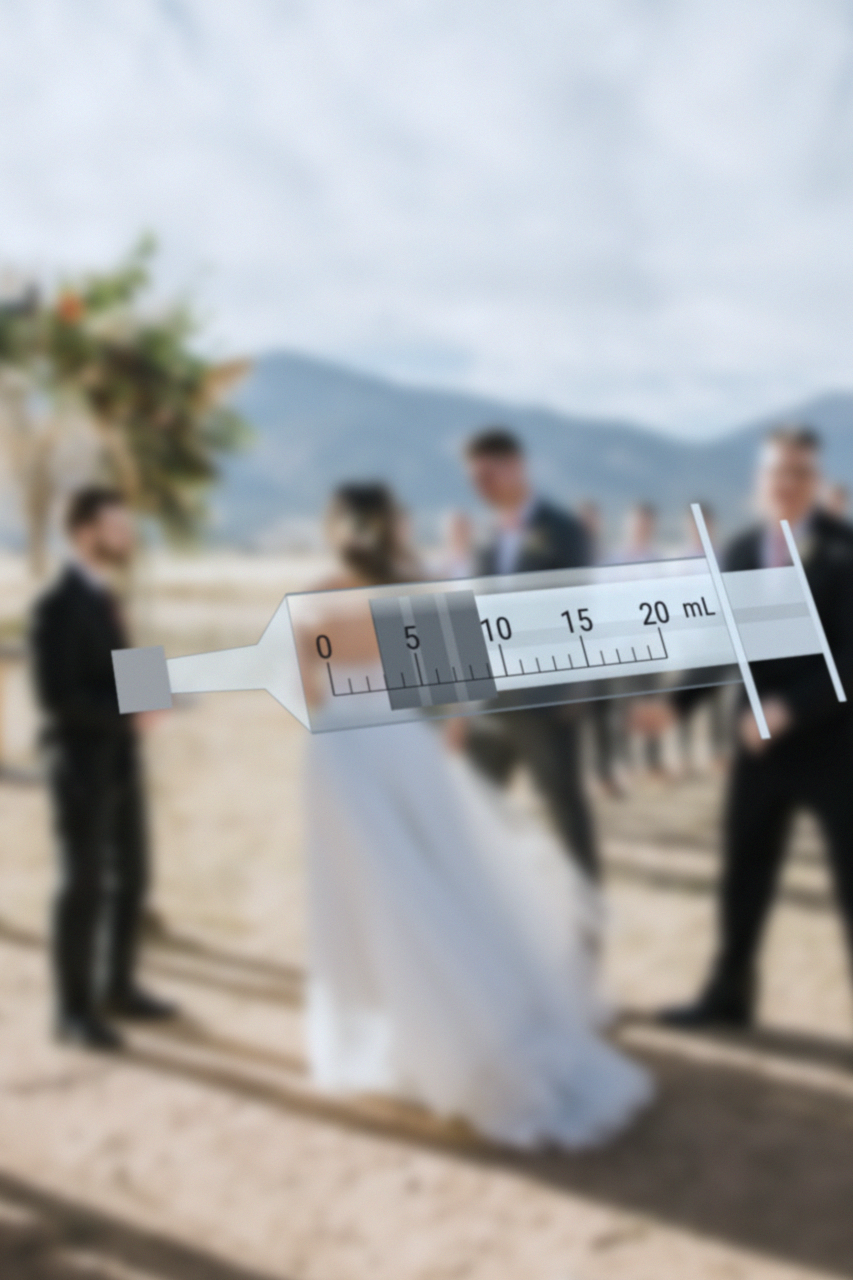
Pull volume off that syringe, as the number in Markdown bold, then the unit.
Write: **3** mL
